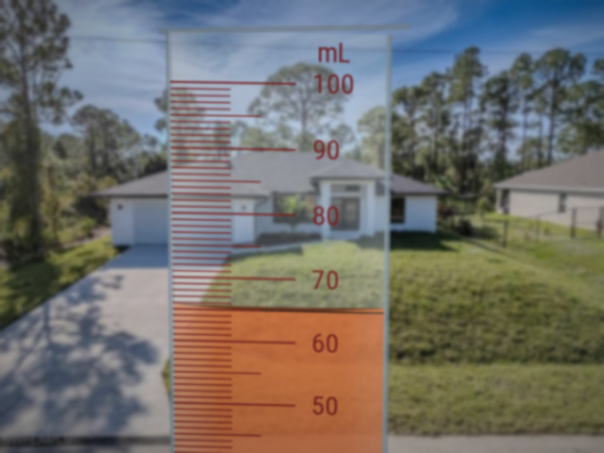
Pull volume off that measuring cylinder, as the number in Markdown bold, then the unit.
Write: **65** mL
